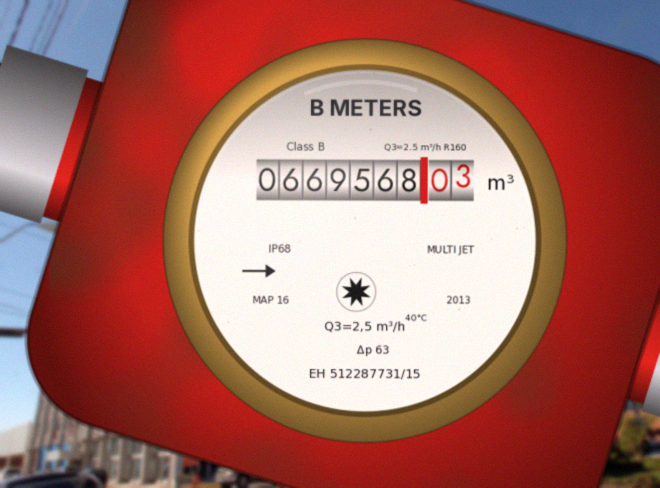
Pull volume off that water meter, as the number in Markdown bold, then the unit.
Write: **669568.03** m³
